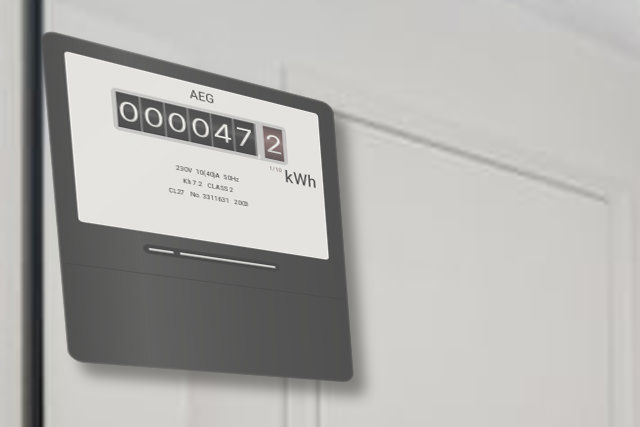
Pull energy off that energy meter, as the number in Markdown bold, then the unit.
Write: **47.2** kWh
